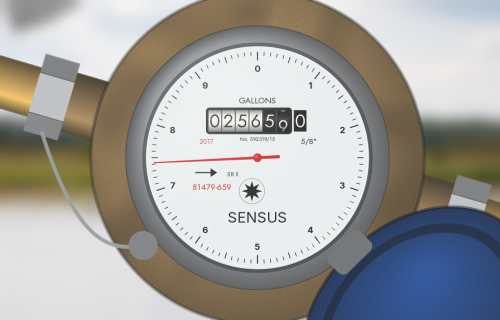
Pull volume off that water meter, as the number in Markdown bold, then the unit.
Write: **256587.4** gal
